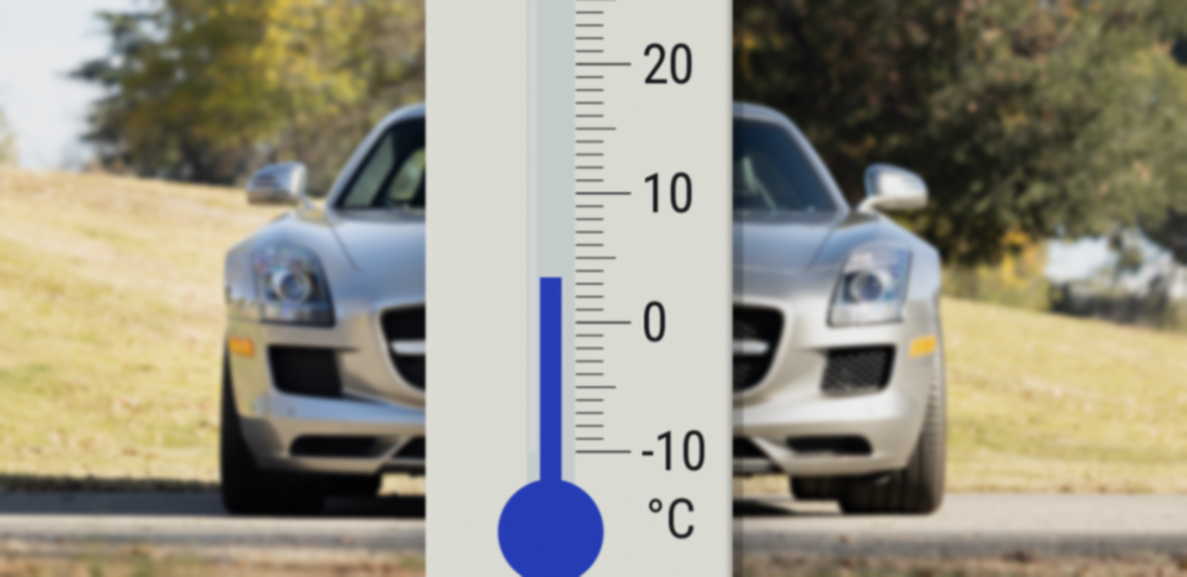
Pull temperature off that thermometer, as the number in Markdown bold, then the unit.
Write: **3.5** °C
